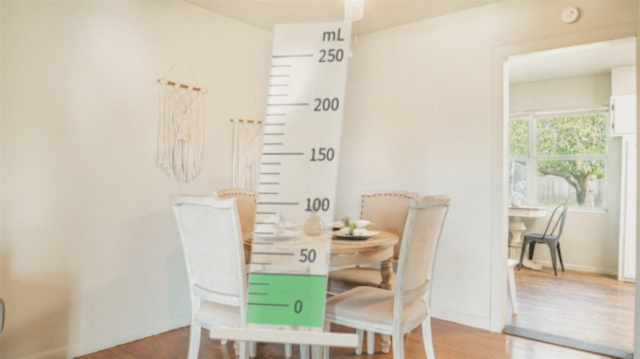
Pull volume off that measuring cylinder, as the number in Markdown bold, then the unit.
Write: **30** mL
